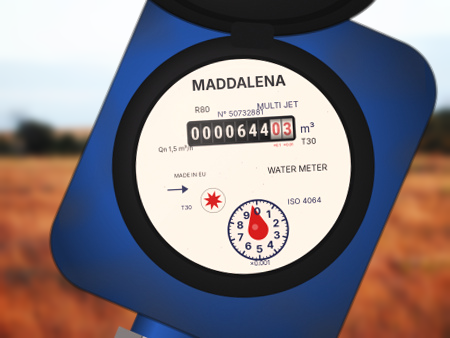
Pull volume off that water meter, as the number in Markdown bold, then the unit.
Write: **644.029** m³
